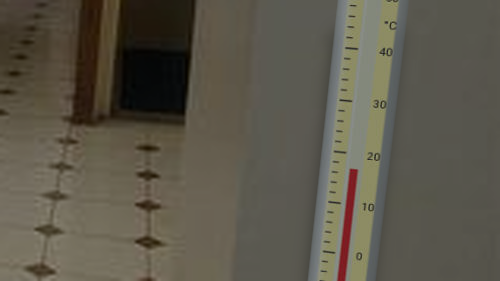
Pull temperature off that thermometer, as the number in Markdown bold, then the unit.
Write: **17** °C
